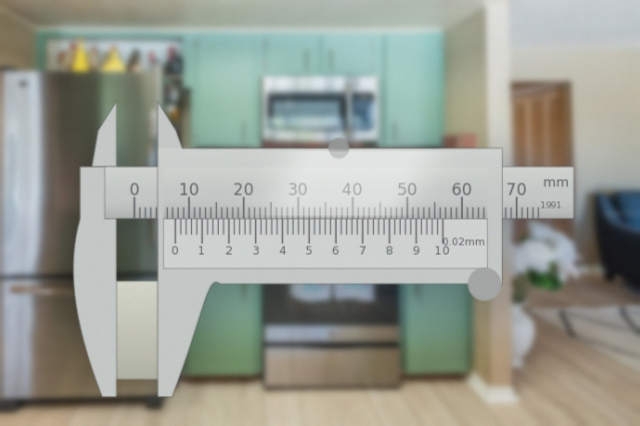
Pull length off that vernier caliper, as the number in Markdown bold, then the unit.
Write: **7.5** mm
